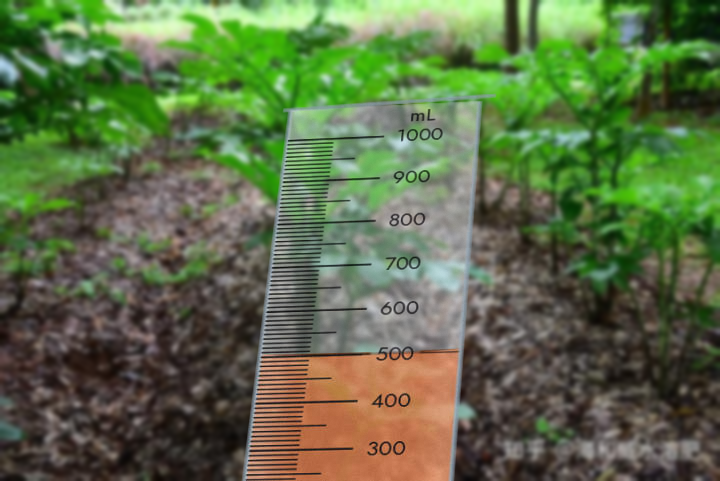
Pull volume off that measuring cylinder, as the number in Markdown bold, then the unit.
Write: **500** mL
